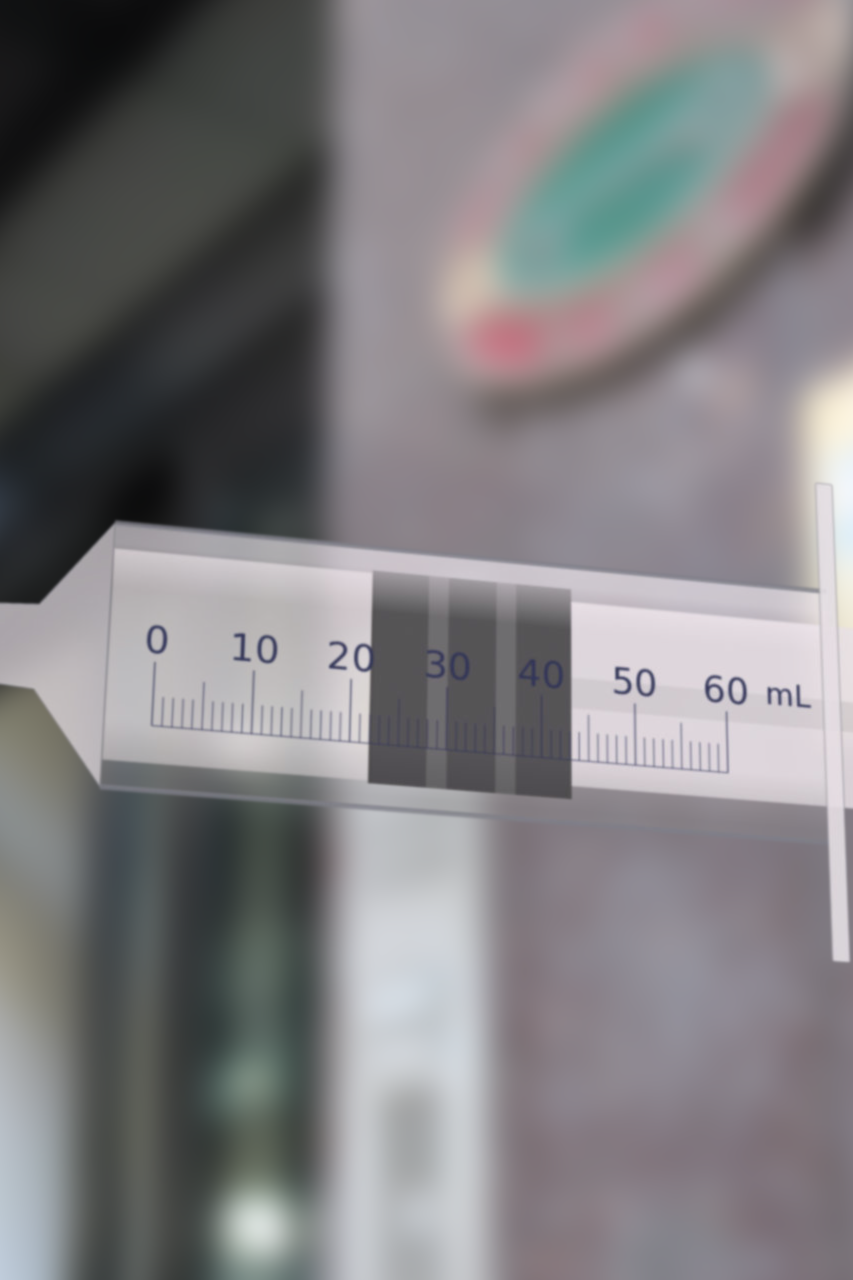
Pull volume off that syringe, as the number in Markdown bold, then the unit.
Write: **22** mL
